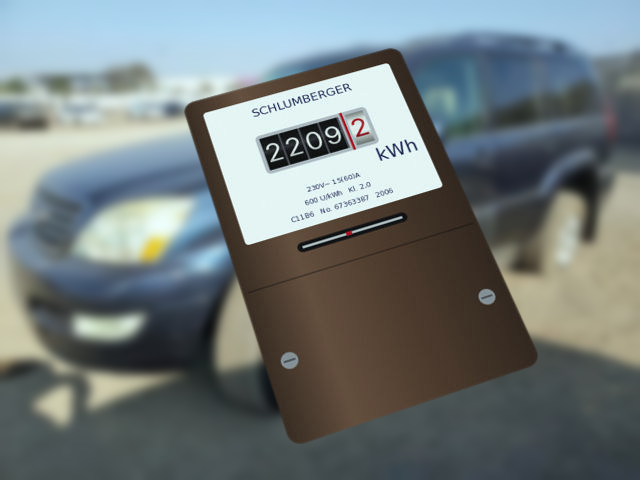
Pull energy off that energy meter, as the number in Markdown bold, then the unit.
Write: **2209.2** kWh
